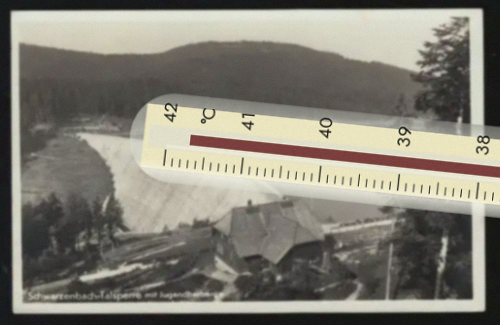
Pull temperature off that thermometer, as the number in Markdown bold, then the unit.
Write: **41.7** °C
